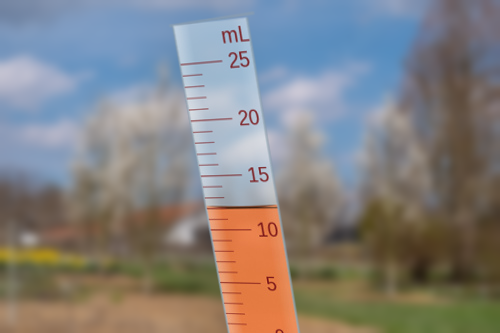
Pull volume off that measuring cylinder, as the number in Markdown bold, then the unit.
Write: **12** mL
